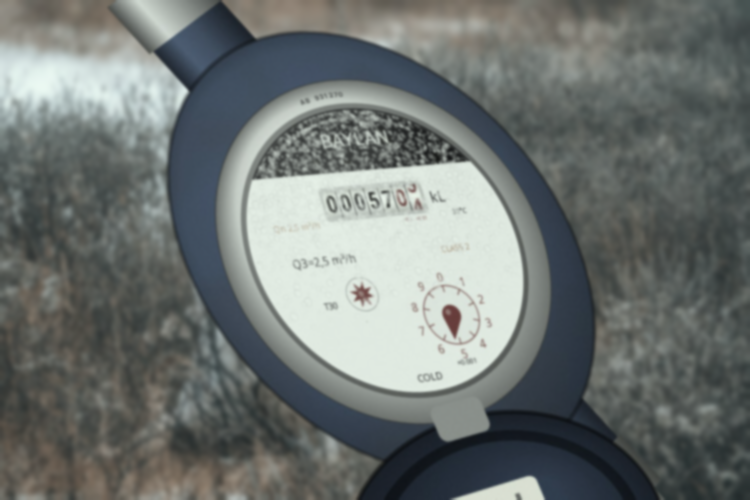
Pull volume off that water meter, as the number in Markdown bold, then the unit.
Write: **57.035** kL
